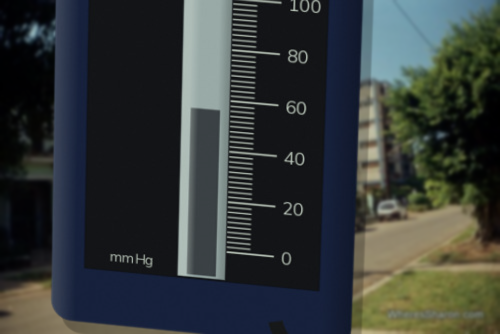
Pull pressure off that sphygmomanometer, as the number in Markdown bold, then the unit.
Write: **56** mmHg
